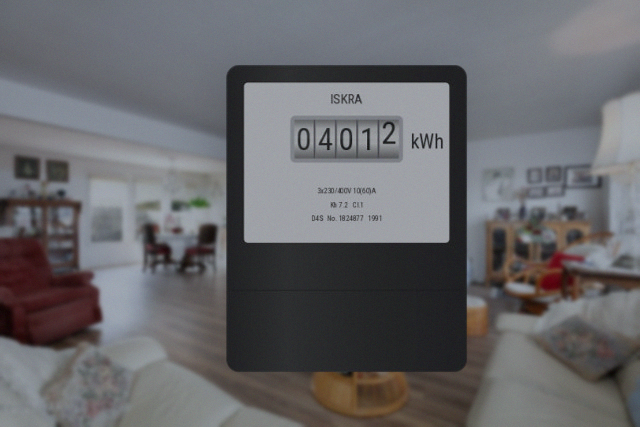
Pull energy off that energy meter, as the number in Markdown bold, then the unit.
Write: **4012** kWh
